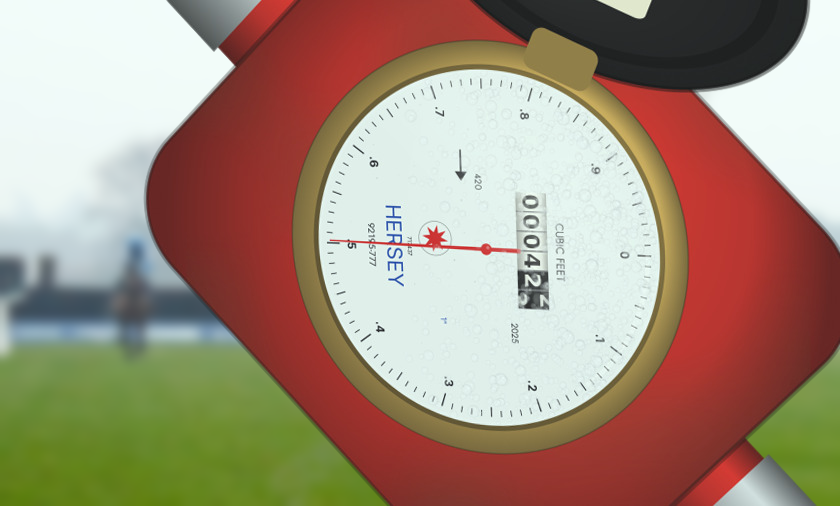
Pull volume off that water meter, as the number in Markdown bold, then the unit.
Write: **422.50** ft³
